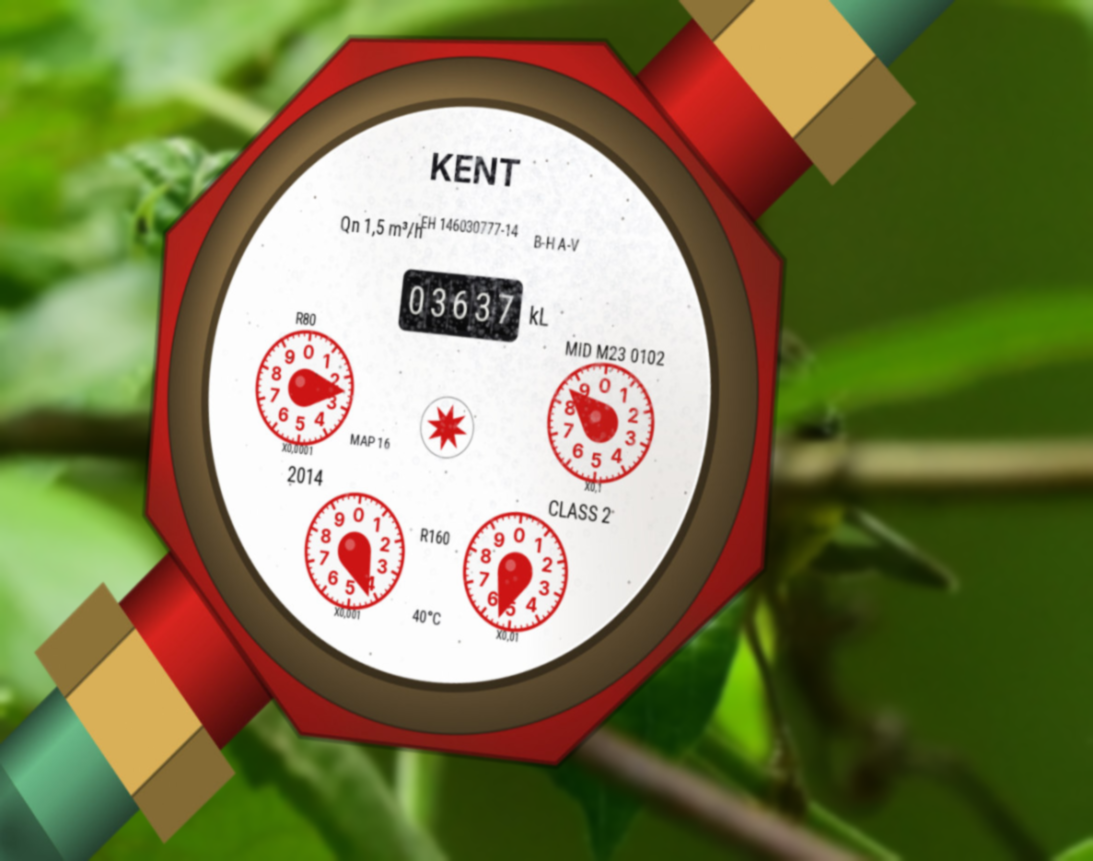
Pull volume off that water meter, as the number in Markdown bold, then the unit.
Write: **3637.8542** kL
